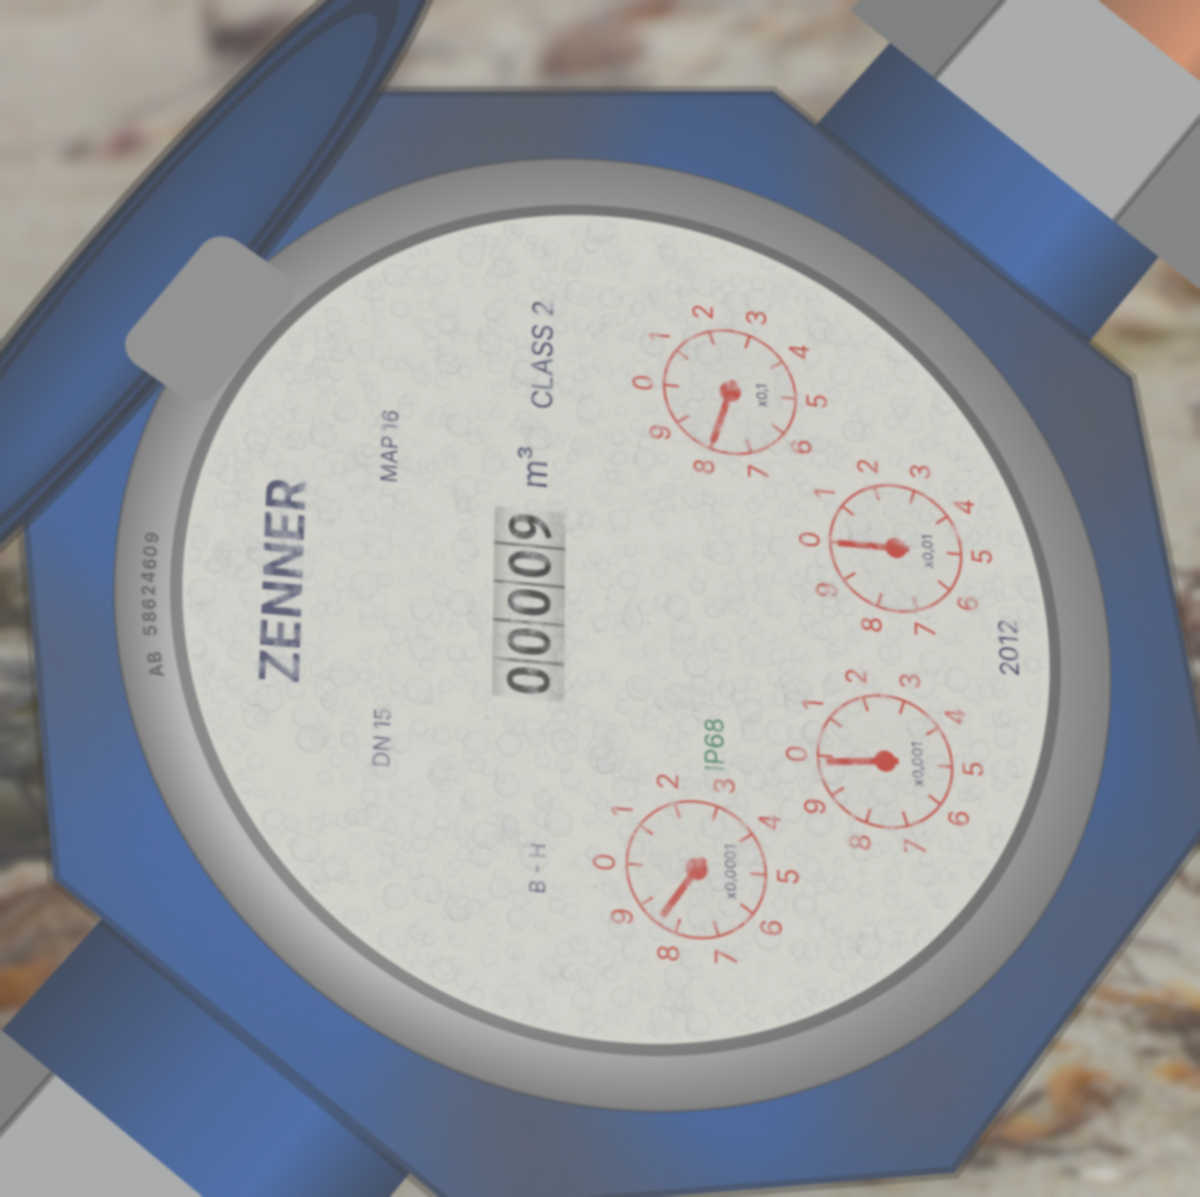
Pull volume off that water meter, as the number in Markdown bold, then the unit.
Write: **9.7998** m³
